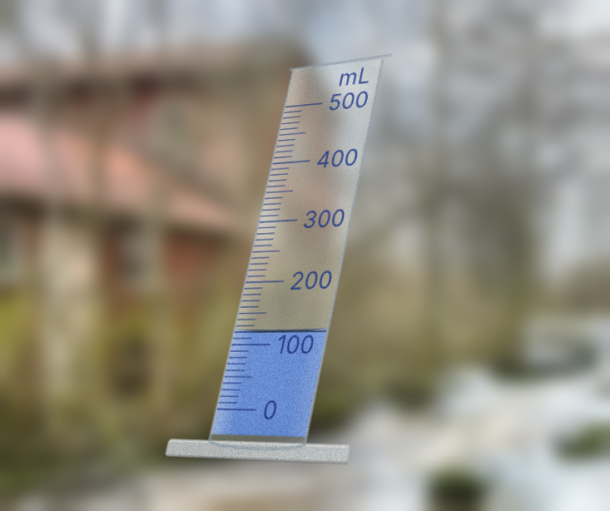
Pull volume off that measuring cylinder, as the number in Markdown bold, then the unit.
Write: **120** mL
